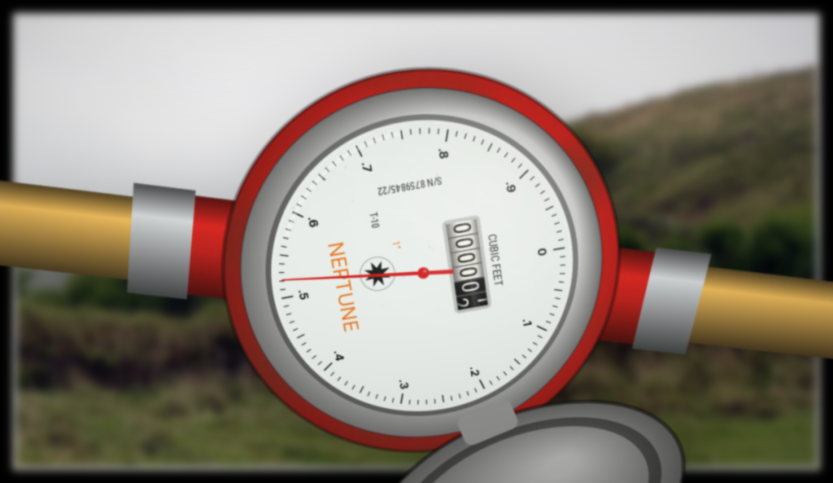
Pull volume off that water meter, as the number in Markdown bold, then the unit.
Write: **1.52** ft³
